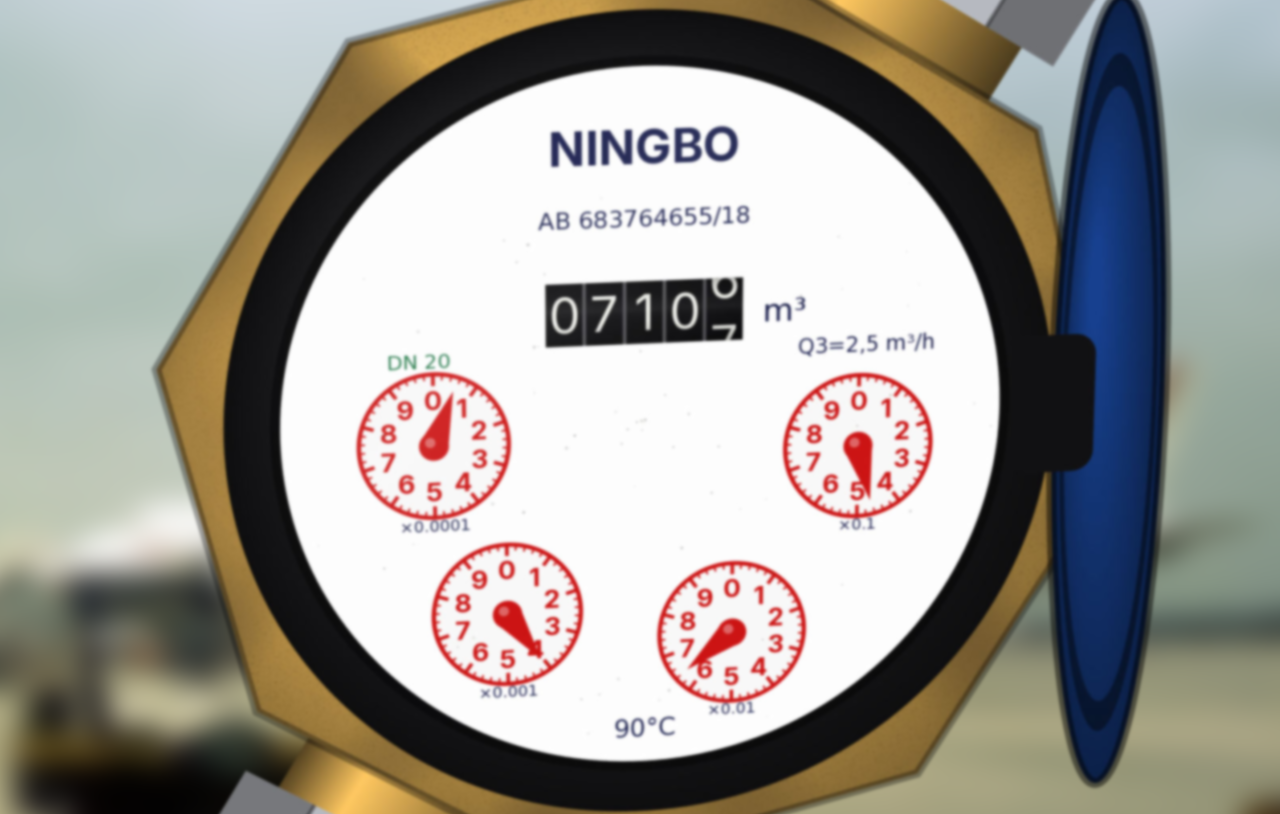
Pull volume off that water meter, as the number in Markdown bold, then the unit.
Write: **7106.4640** m³
